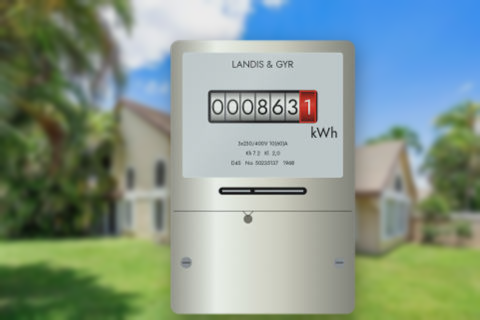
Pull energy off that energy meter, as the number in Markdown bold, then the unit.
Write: **863.1** kWh
